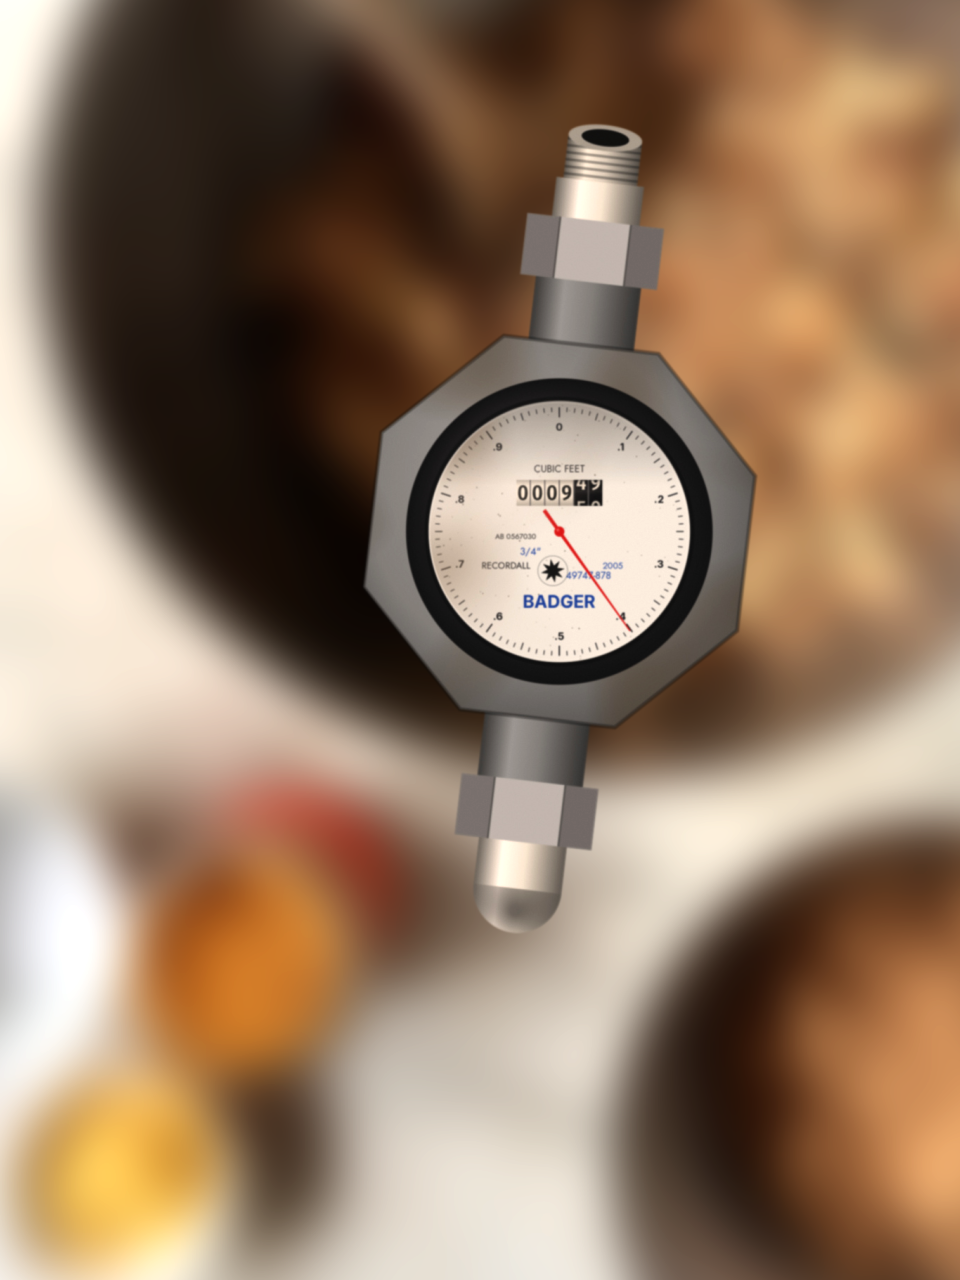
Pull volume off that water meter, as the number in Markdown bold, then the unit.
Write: **949.40** ft³
